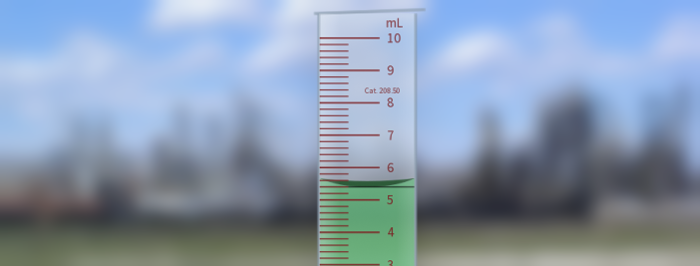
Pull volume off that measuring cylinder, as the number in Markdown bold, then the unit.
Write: **5.4** mL
